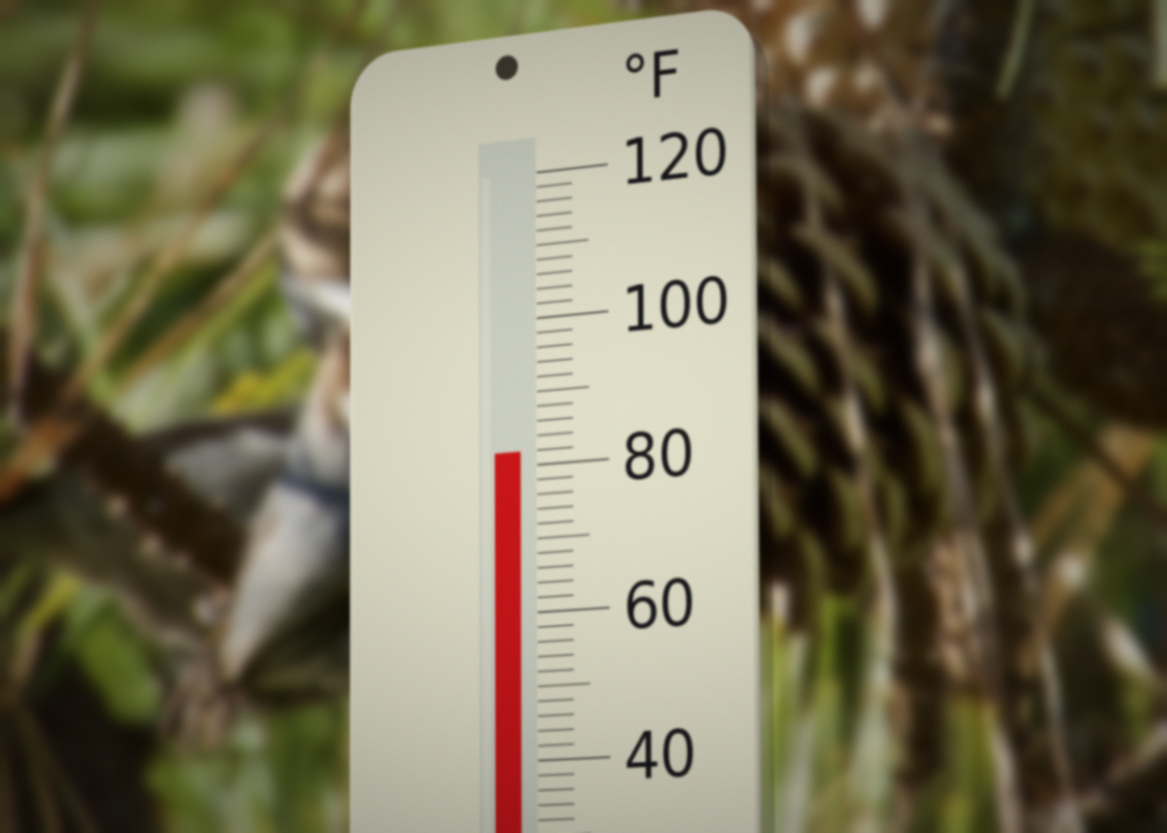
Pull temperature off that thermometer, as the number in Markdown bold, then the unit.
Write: **82** °F
